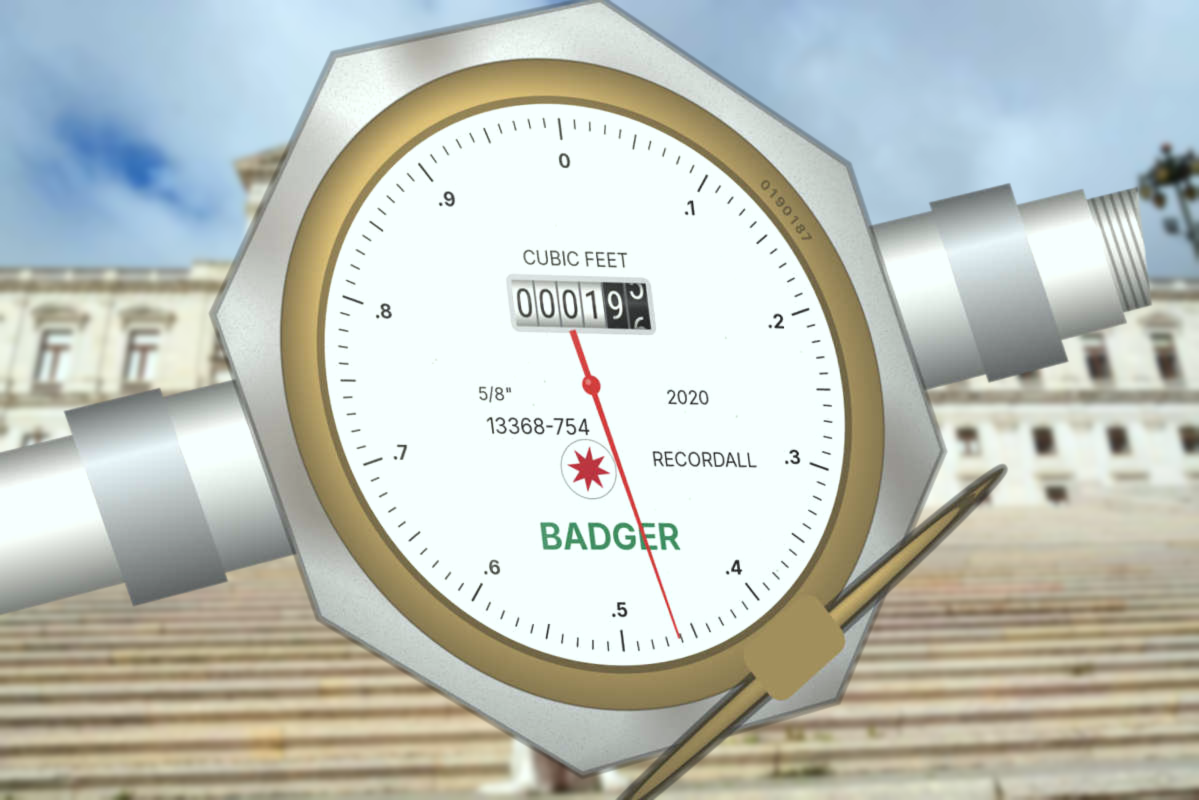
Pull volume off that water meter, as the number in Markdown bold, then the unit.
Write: **195.46** ft³
